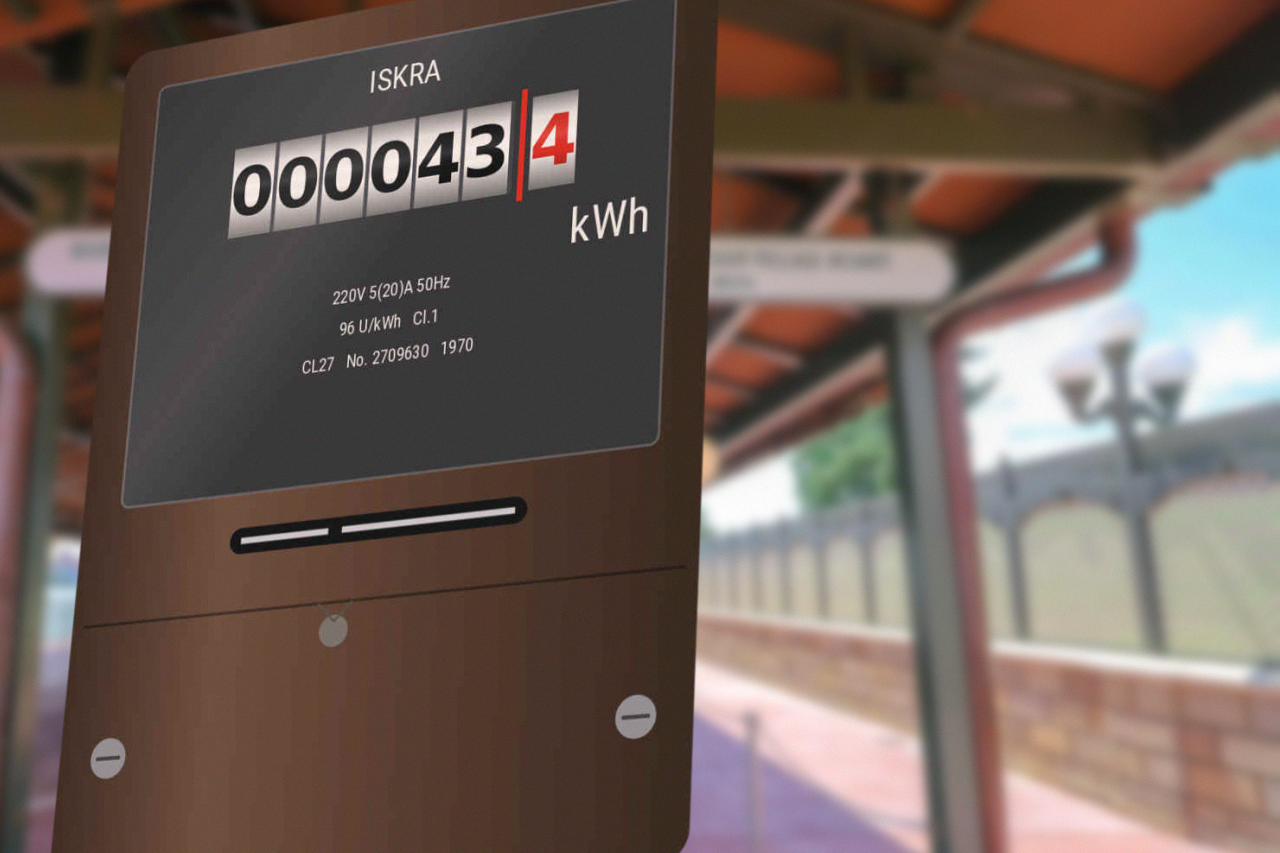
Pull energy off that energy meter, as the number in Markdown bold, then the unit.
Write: **43.4** kWh
